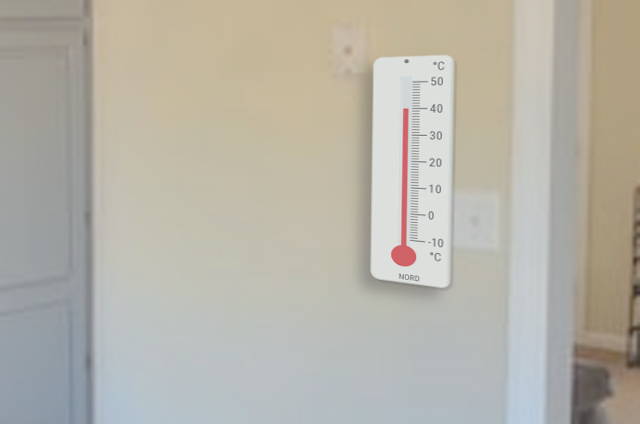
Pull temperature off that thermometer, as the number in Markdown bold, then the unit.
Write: **40** °C
